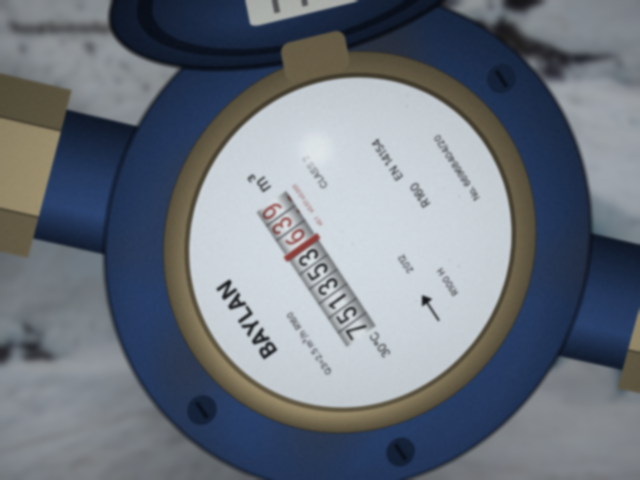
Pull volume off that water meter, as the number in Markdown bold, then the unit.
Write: **751353.639** m³
